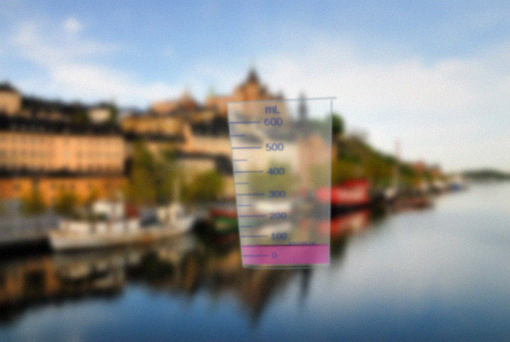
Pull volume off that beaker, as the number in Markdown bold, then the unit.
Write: **50** mL
